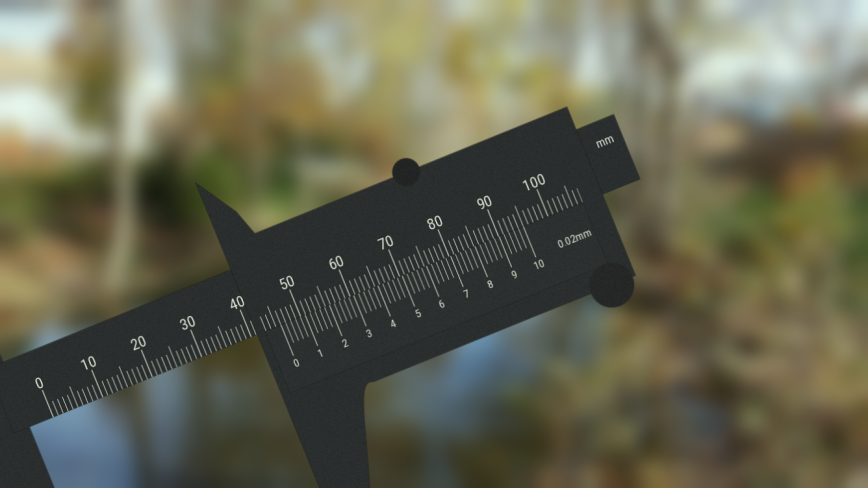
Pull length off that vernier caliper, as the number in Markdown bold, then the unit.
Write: **46.0** mm
